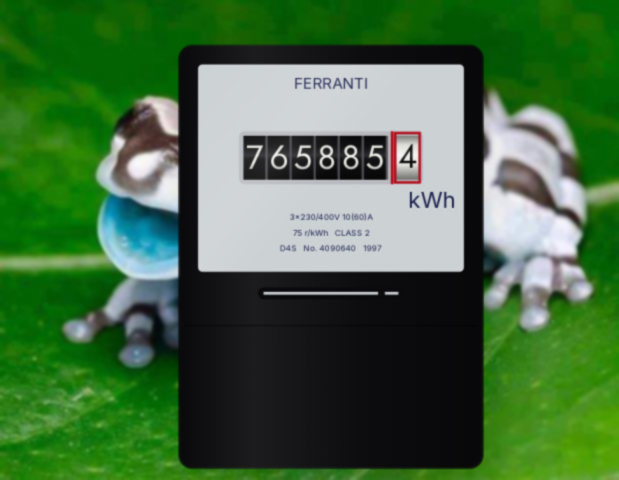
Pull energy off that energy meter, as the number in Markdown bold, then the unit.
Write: **765885.4** kWh
